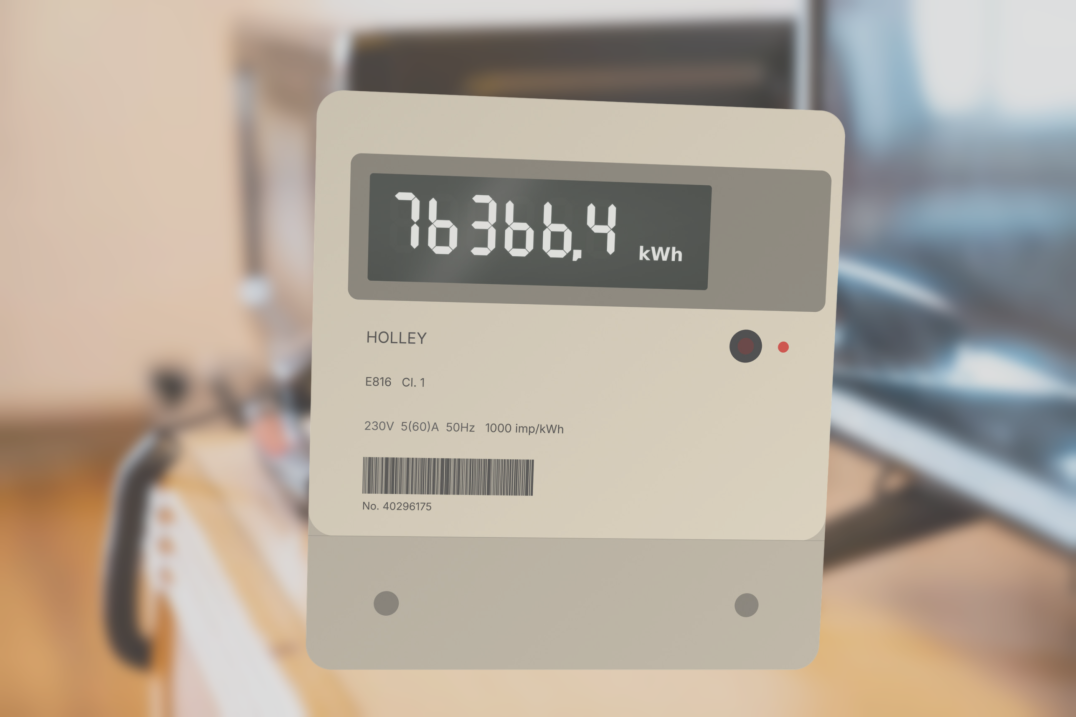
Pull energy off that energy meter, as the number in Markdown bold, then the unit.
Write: **76366.4** kWh
